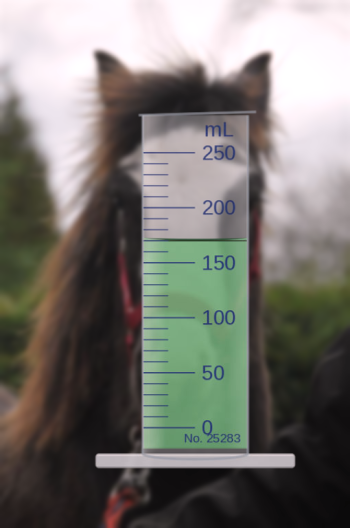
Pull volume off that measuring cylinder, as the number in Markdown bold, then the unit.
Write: **170** mL
